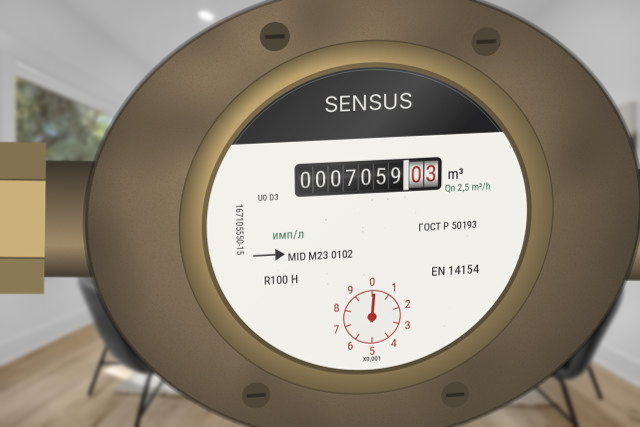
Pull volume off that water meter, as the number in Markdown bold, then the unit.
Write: **7059.030** m³
